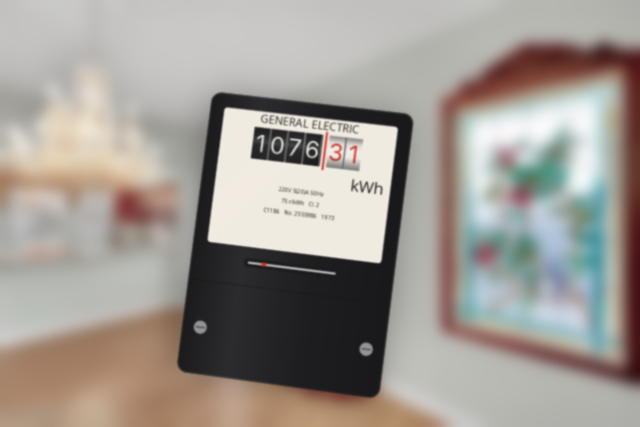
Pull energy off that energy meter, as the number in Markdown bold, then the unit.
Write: **1076.31** kWh
